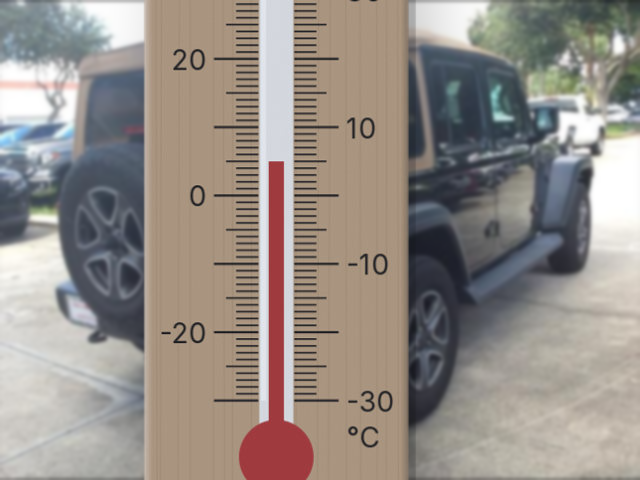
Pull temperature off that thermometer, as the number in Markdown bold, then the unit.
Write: **5** °C
